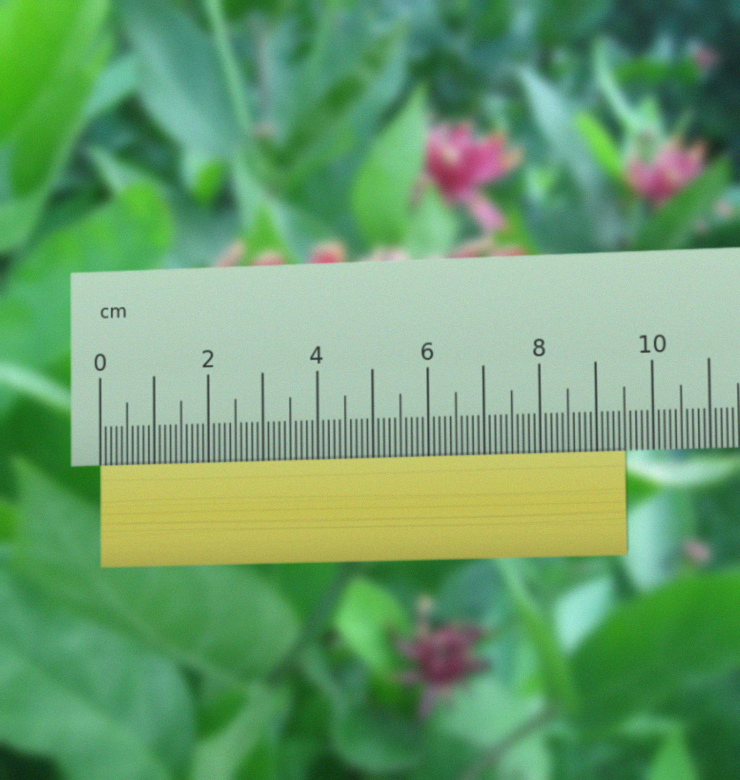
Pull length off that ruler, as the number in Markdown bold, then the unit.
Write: **9.5** cm
